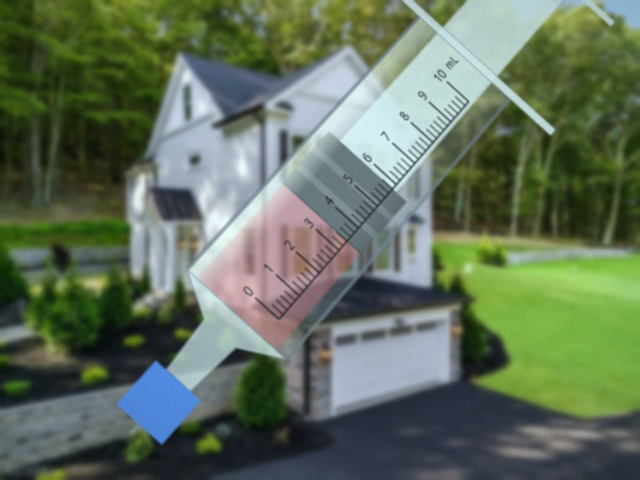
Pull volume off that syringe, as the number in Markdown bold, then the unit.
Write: **3.4** mL
